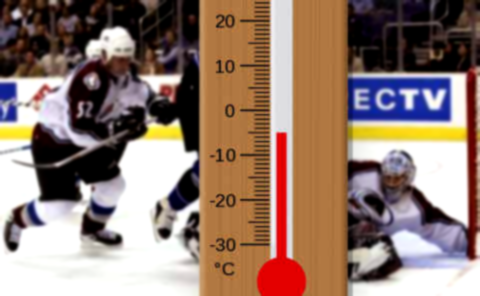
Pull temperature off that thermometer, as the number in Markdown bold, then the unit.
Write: **-5** °C
